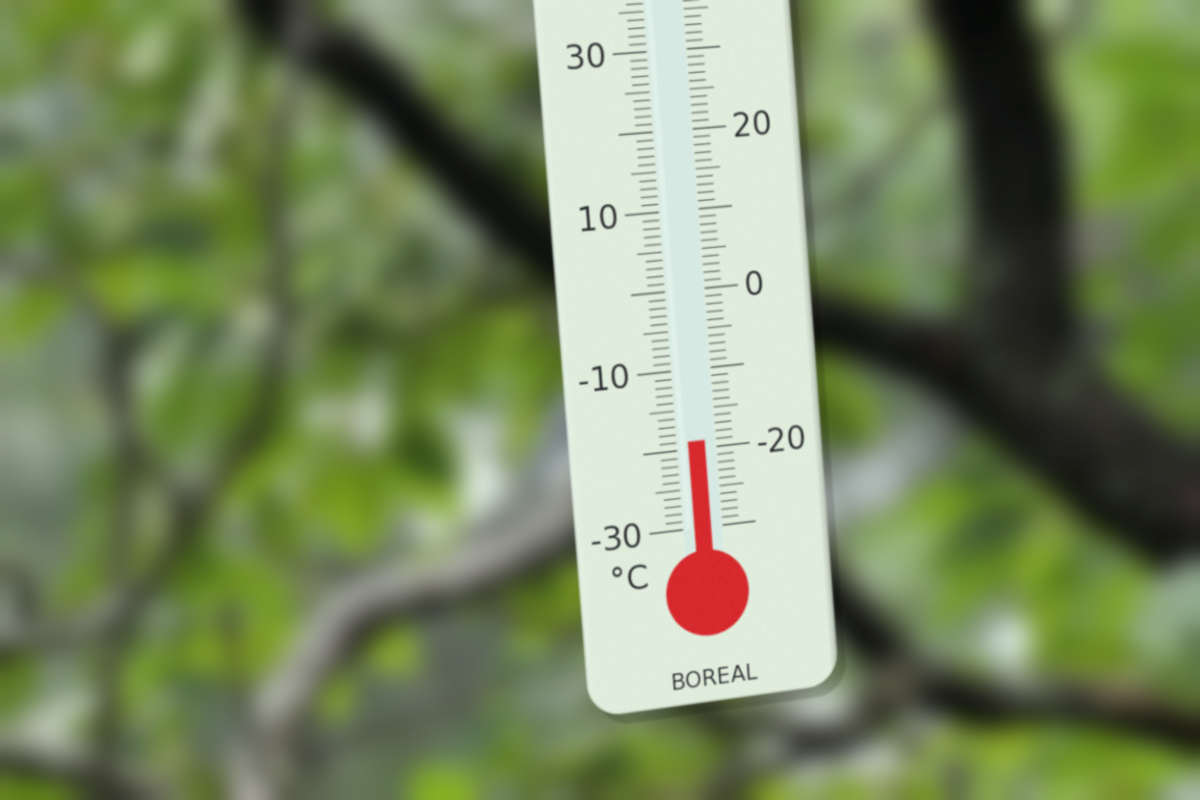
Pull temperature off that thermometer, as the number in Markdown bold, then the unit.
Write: **-19** °C
